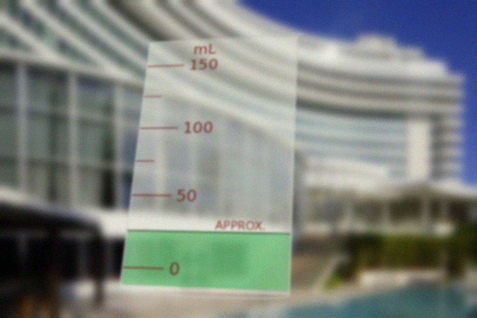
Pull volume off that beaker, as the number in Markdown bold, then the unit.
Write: **25** mL
